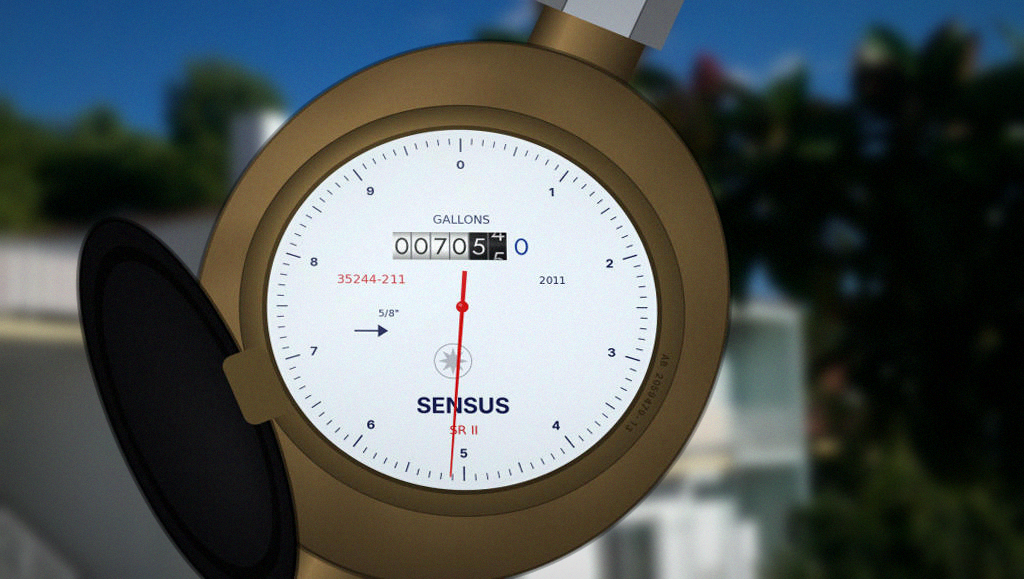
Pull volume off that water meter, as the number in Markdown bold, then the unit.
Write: **70545.1** gal
